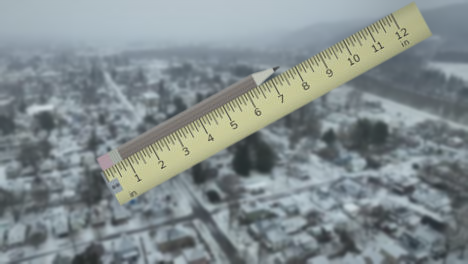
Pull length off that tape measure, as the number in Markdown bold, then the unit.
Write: **7.5** in
